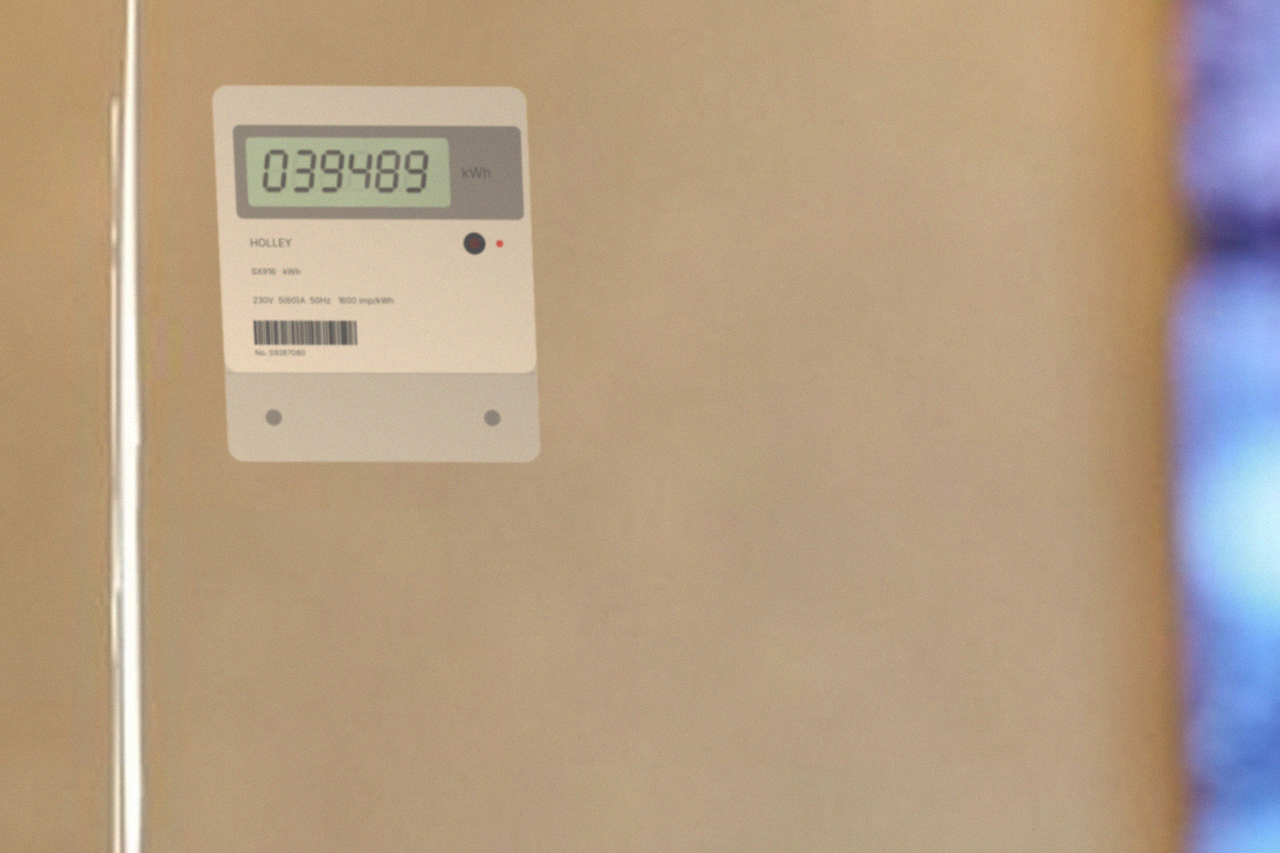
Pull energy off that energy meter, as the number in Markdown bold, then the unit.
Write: **39489** kWh
